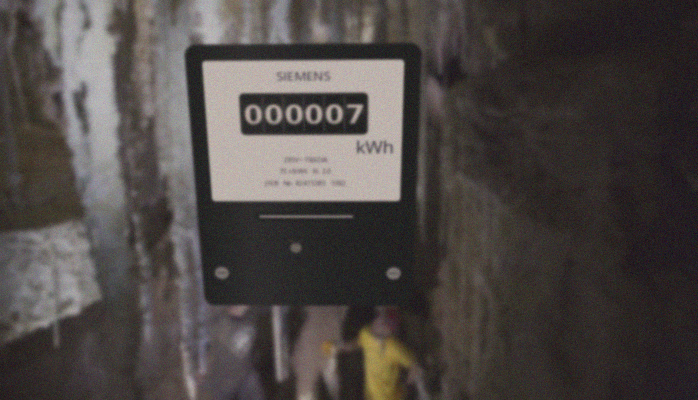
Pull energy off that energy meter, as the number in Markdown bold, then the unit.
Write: **7** kWh
